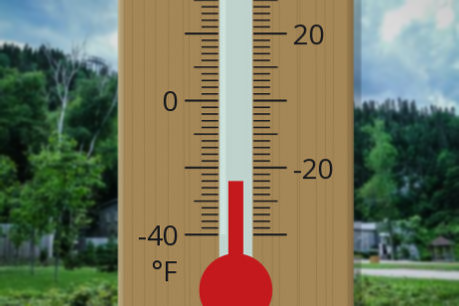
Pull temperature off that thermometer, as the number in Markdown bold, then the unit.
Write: **-24** °F
